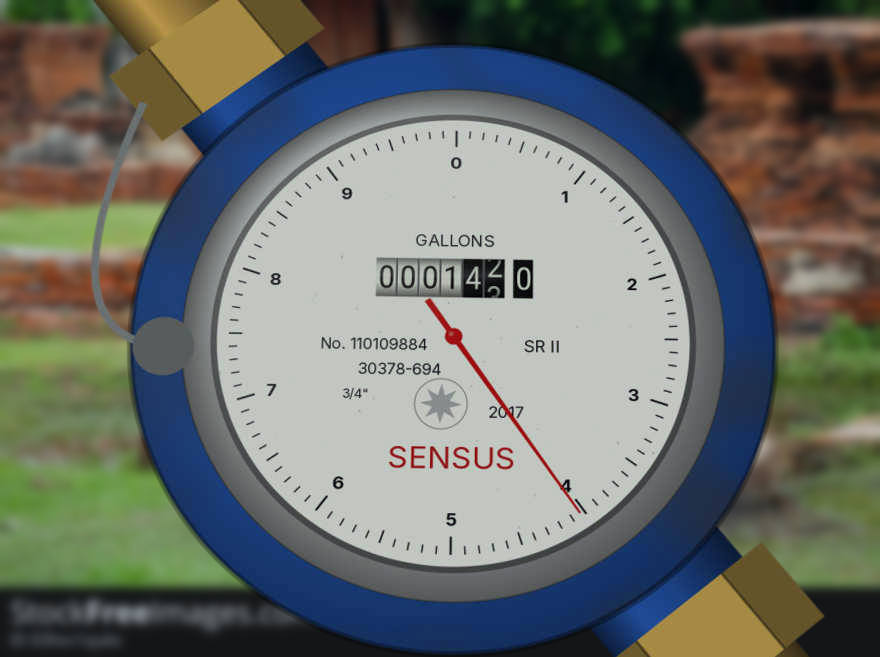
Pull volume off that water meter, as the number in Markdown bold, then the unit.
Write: **1424.0** gal
